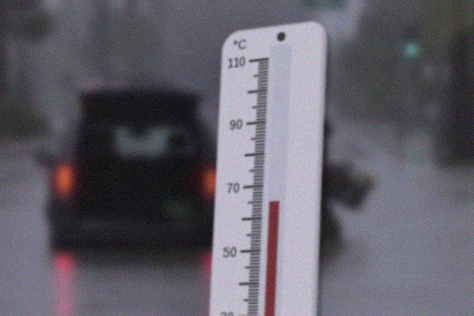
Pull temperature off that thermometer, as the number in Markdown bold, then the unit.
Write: **65** °C
